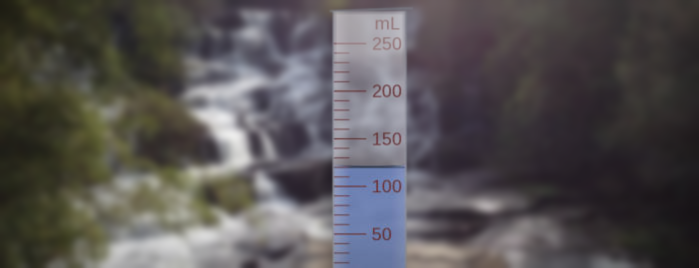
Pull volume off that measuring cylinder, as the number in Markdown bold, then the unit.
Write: **120** mL
